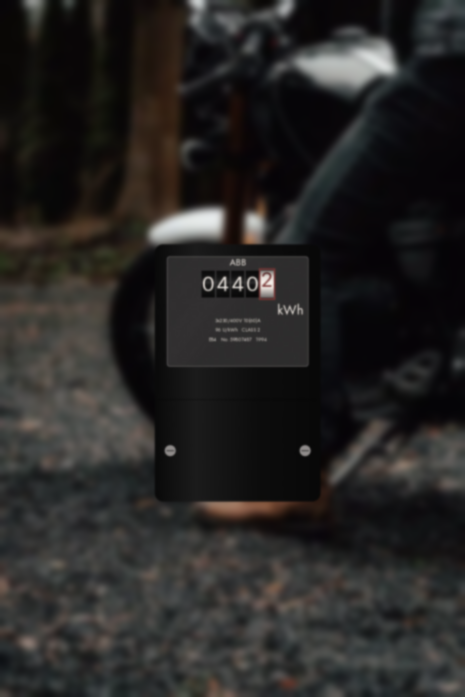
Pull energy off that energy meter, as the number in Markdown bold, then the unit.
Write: **440.2** kWh
